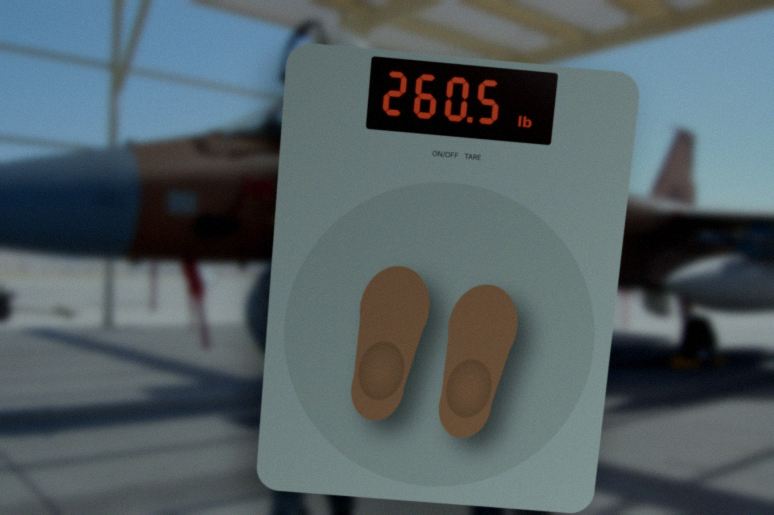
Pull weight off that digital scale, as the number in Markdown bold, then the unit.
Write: **260.5** lb
